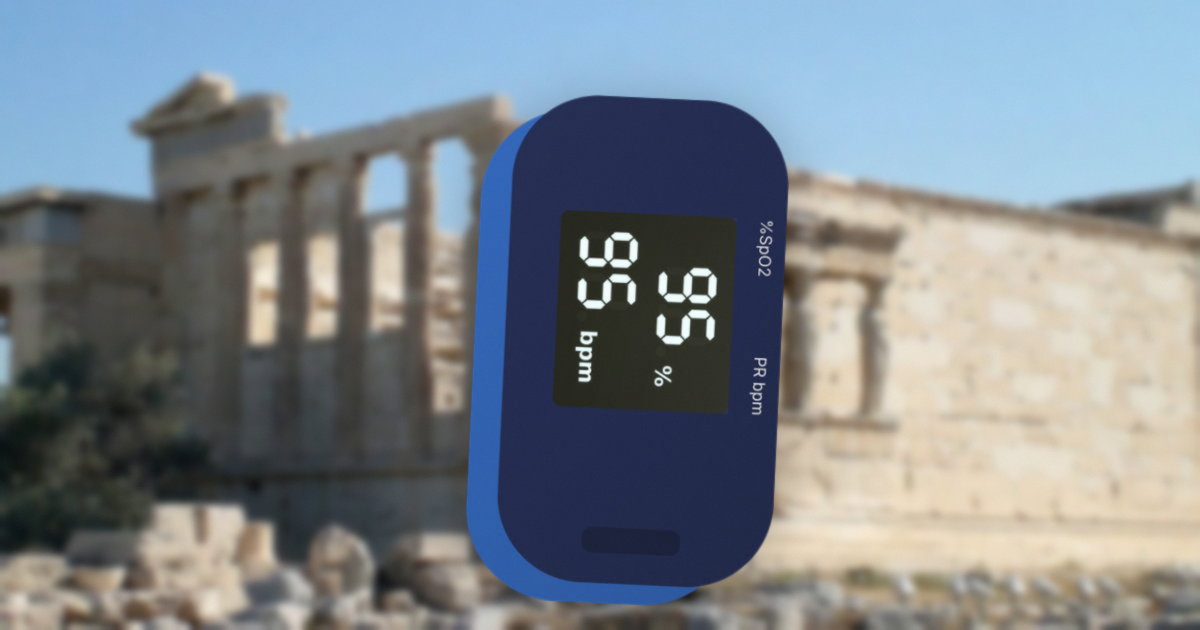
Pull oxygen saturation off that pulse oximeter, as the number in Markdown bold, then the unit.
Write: **95** %
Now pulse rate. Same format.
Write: **95** bpm
